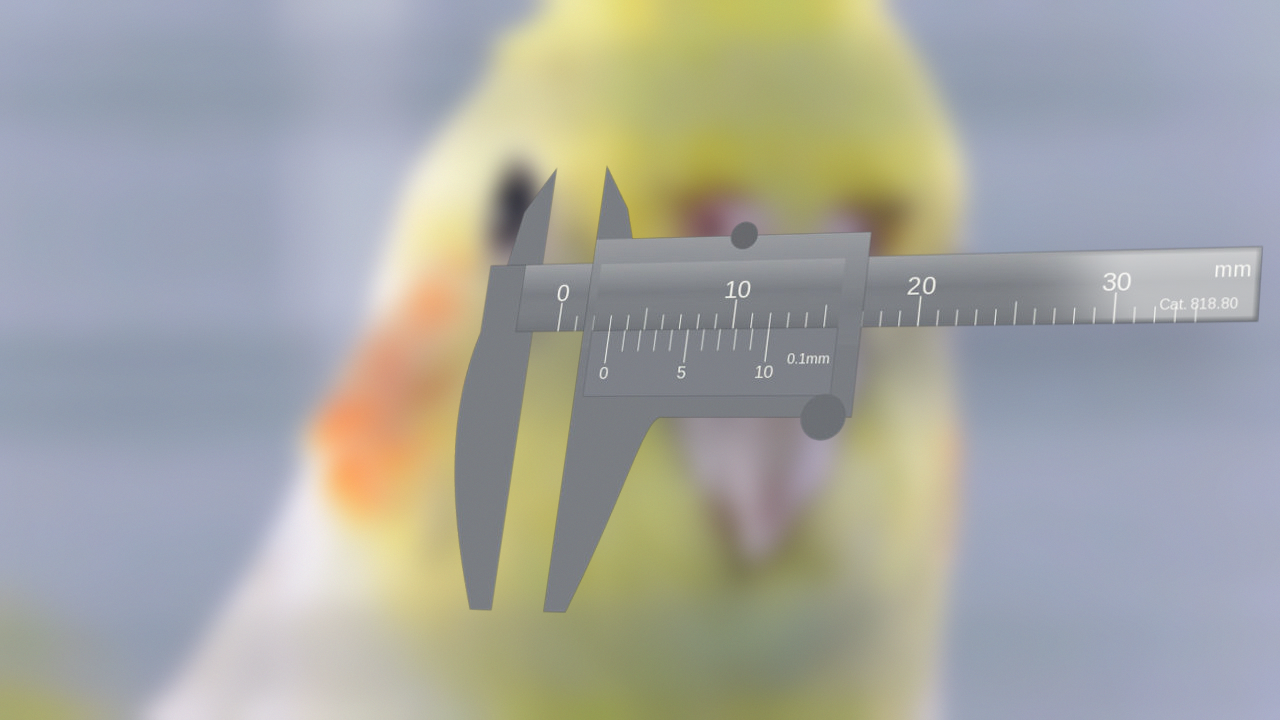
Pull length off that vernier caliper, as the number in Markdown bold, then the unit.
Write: **3.0** mm
